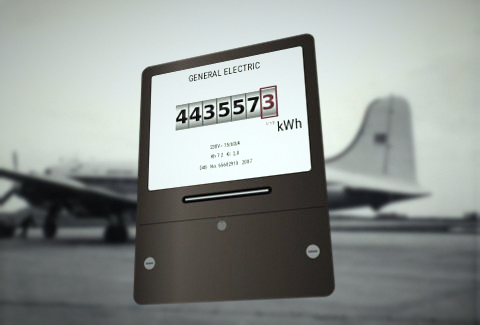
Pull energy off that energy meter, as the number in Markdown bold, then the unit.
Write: **443557.3** kWh
